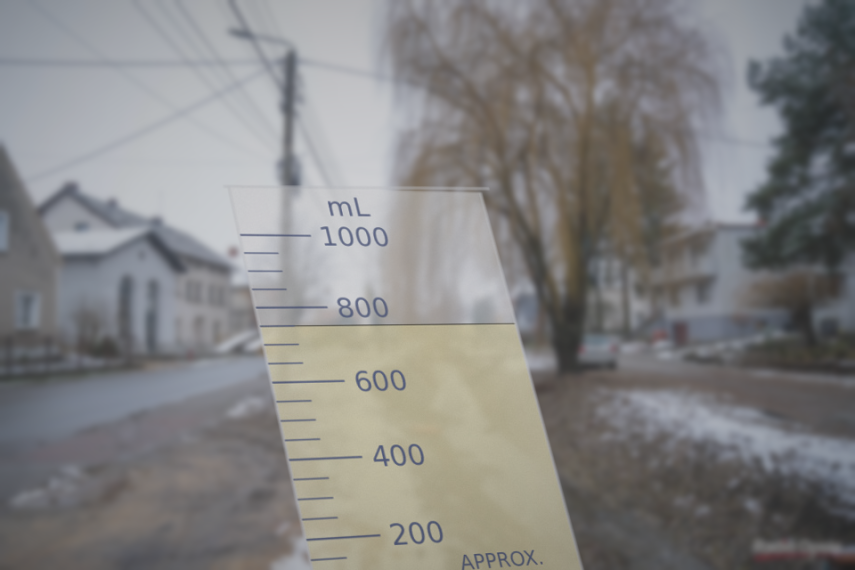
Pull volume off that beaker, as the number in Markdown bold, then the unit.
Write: **750** mL
